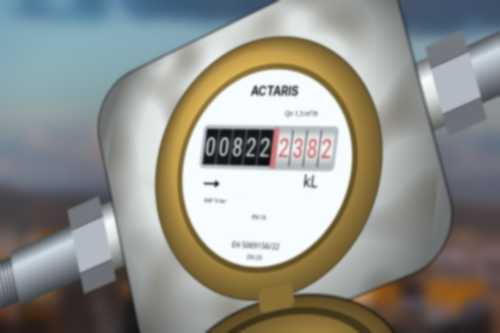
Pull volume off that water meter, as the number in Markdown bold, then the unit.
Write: **822.2382** kL
